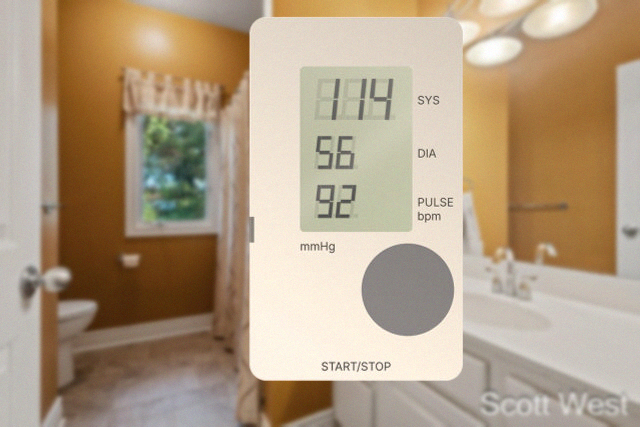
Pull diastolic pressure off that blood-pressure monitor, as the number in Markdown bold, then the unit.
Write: **56** mmHg
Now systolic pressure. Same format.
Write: **114** mmHg
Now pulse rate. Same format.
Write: **92** bpm
